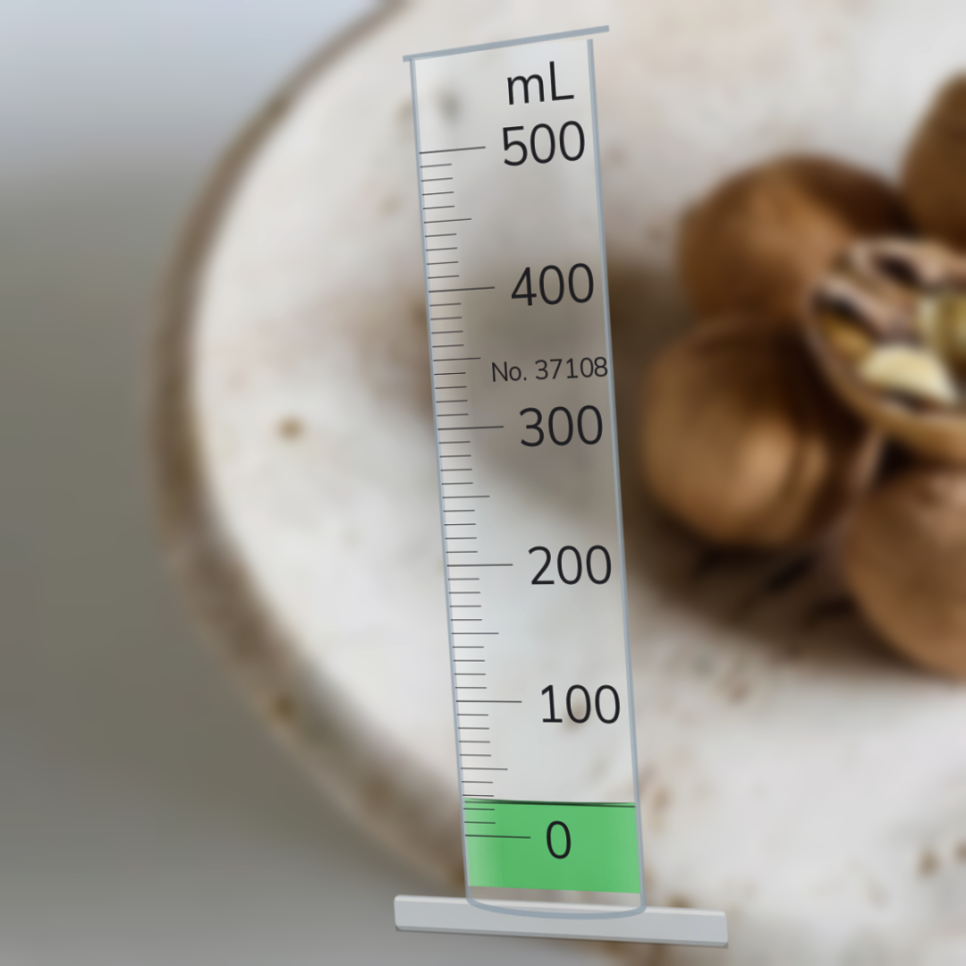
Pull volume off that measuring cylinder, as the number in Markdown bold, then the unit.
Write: **25** mL
